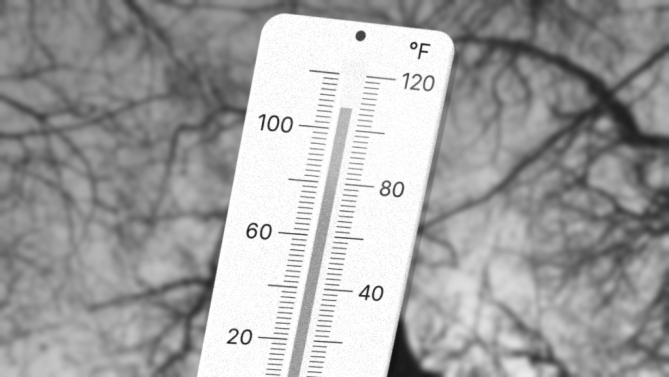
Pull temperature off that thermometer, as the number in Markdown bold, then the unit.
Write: **108** °F
